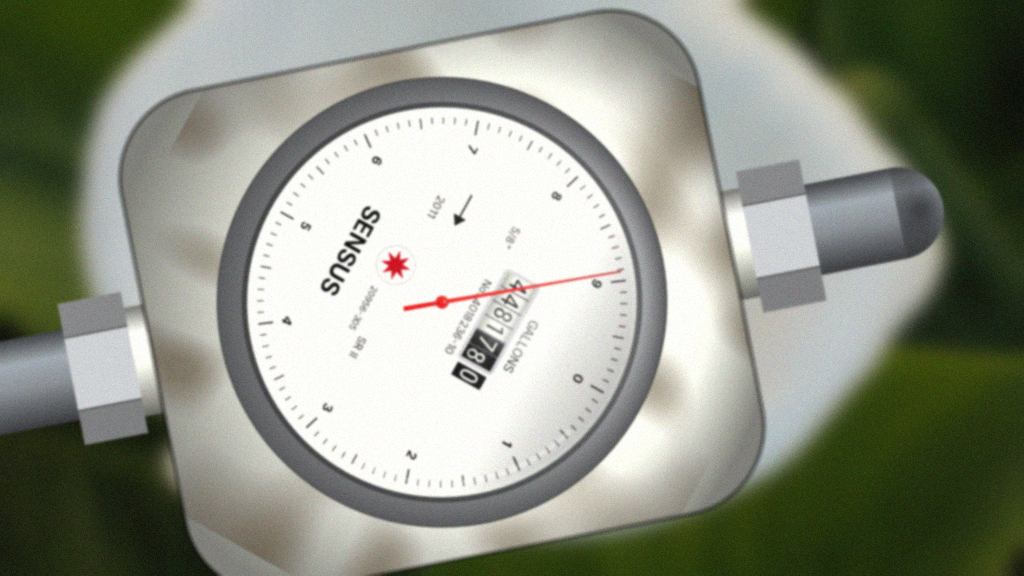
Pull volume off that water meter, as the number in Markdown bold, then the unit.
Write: **4481778.9** gal
